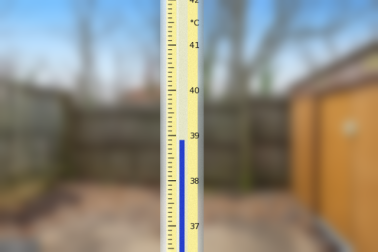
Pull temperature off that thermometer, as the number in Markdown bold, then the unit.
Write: **38.9** °C
